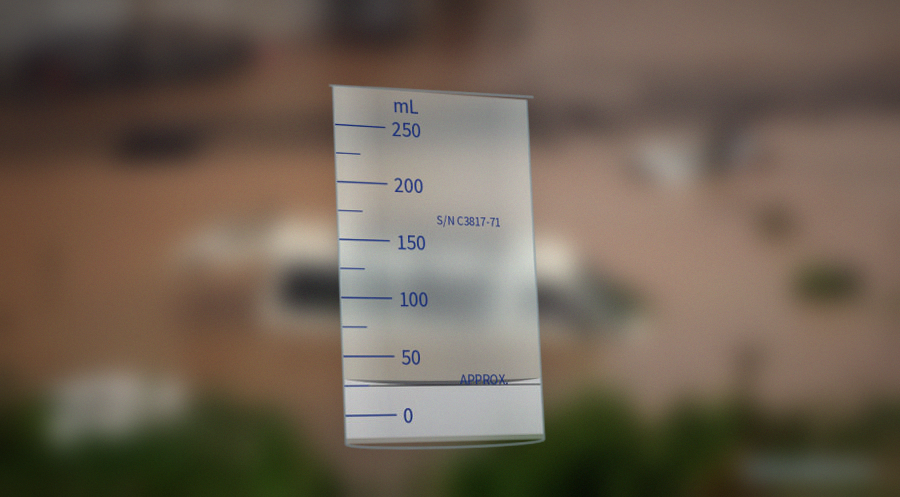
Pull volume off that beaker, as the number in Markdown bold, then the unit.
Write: **25** mL
